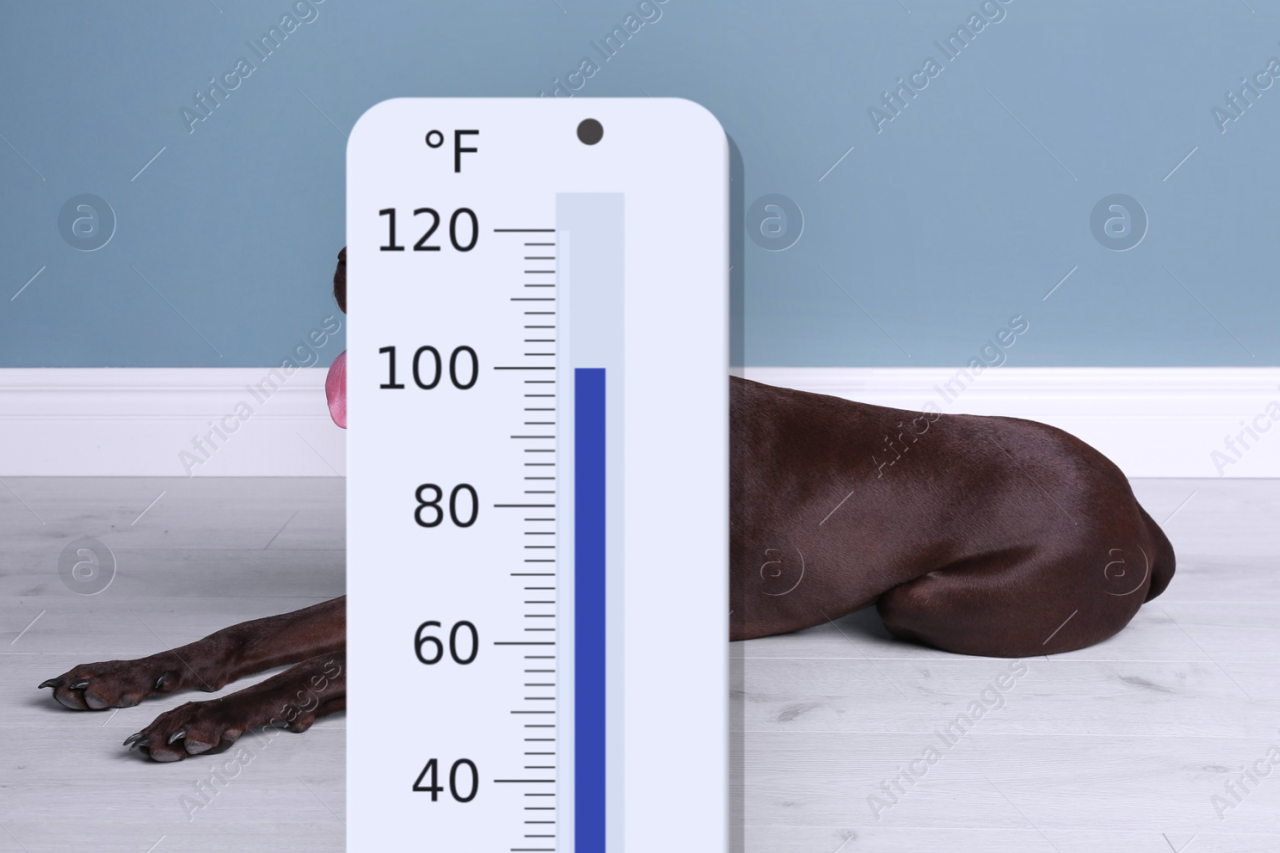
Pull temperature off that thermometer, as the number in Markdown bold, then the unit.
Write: **100** °F
